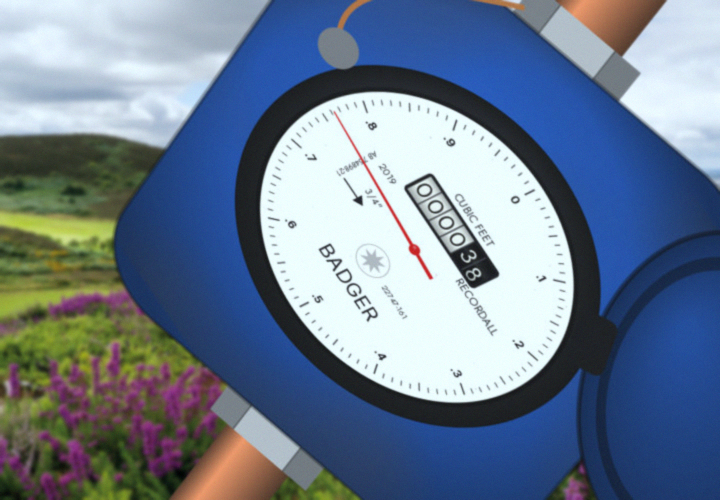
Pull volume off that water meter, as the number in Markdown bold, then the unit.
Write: **37.76** ft³
